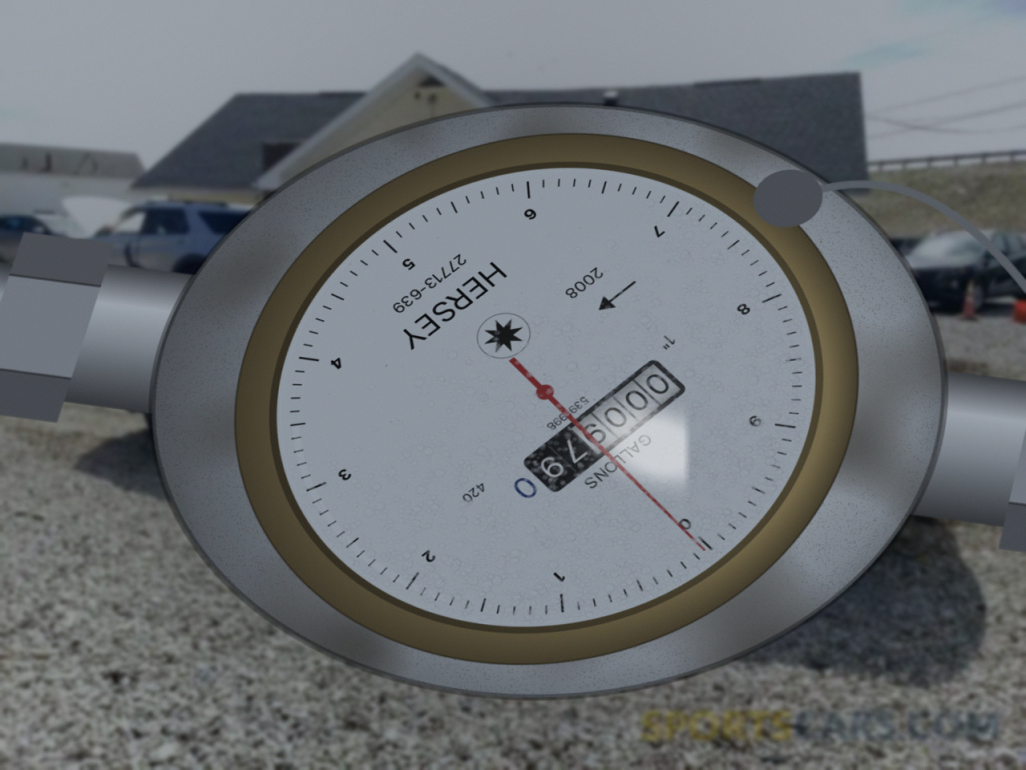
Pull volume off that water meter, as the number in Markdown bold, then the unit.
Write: **9790.0** gal
